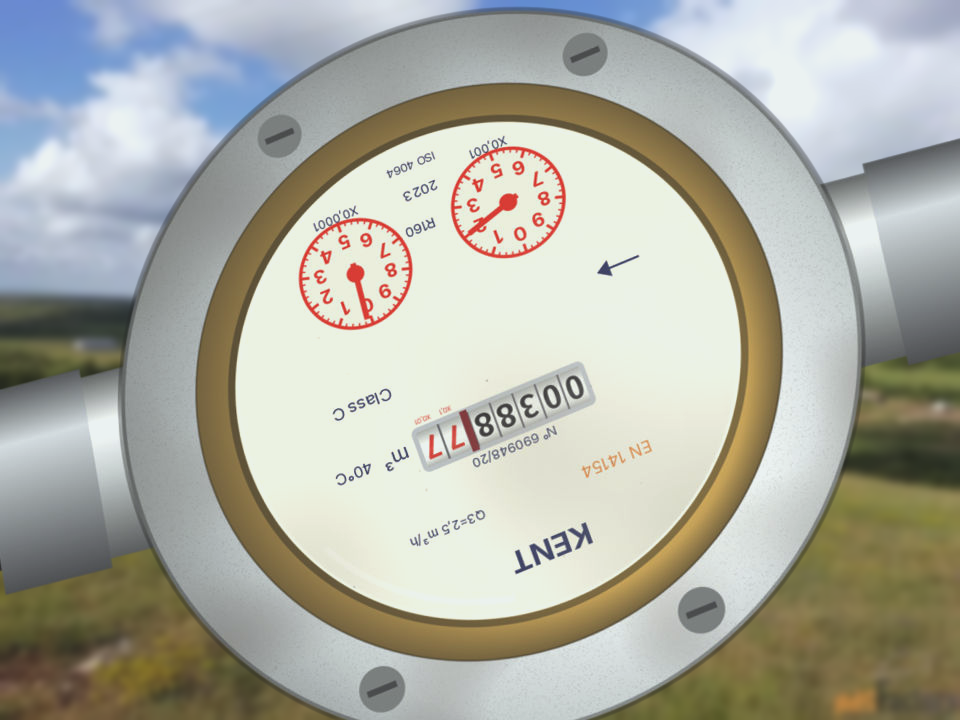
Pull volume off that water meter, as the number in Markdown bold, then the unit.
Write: **388.7720** m³
